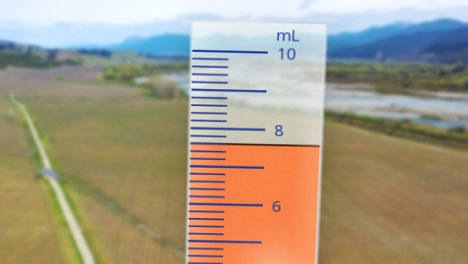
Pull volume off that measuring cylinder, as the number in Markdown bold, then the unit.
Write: **7.6** mL
